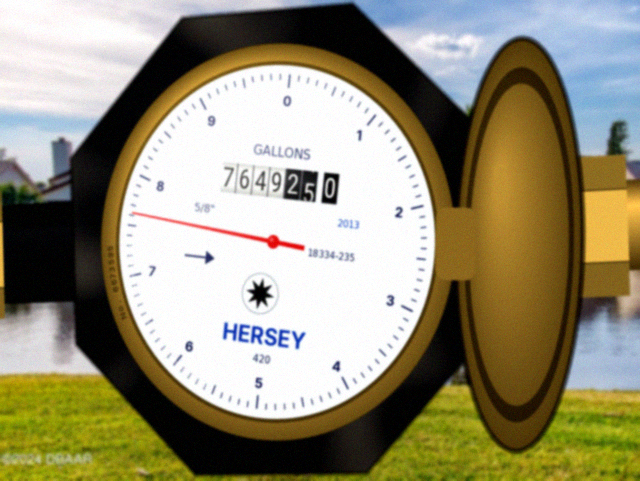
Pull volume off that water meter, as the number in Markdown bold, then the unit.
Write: **7649247.6** gal
